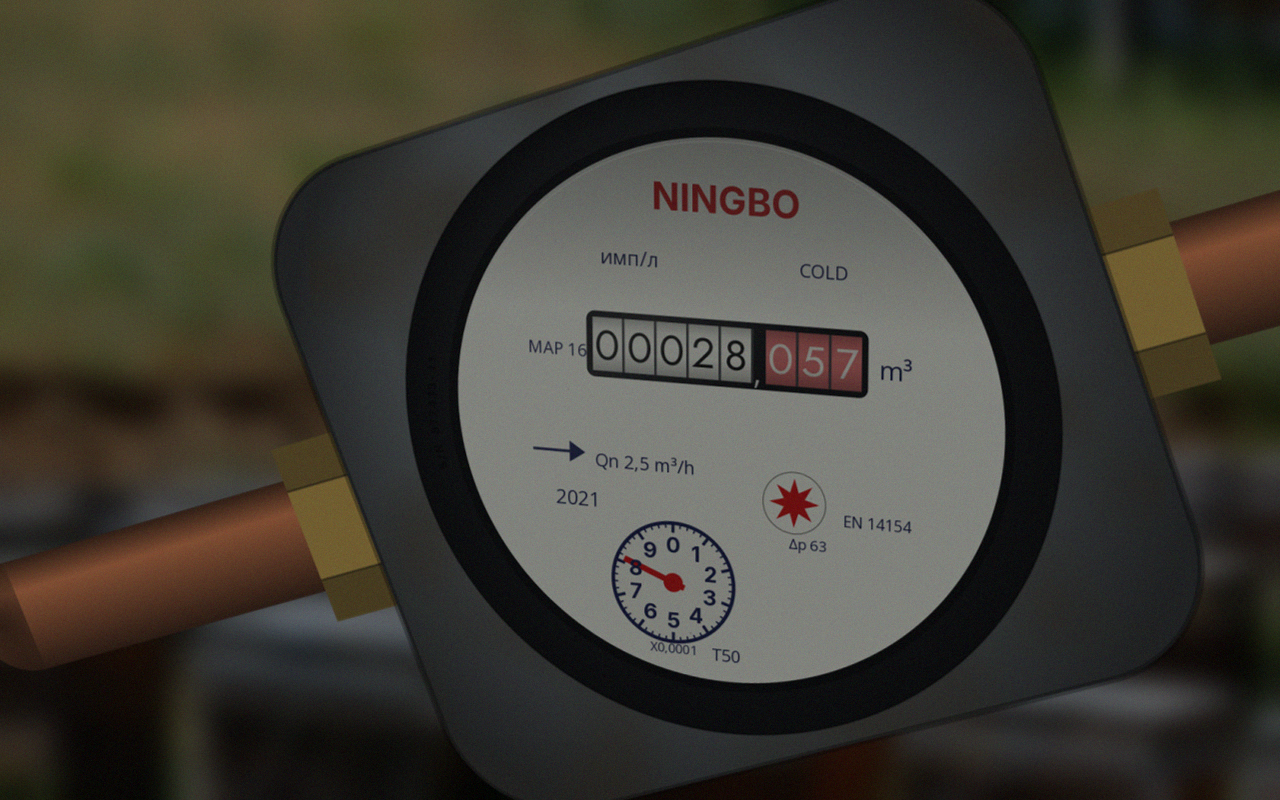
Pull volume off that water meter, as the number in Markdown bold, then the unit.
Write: **28.0578** m³
